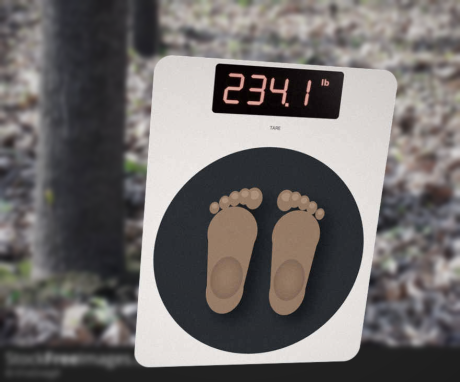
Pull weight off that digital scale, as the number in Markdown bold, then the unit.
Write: **234.1** lb
